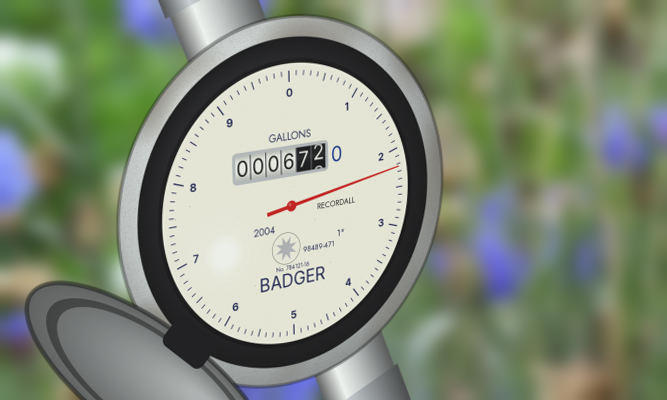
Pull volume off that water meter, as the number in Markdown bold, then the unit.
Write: **6722.2** gal
